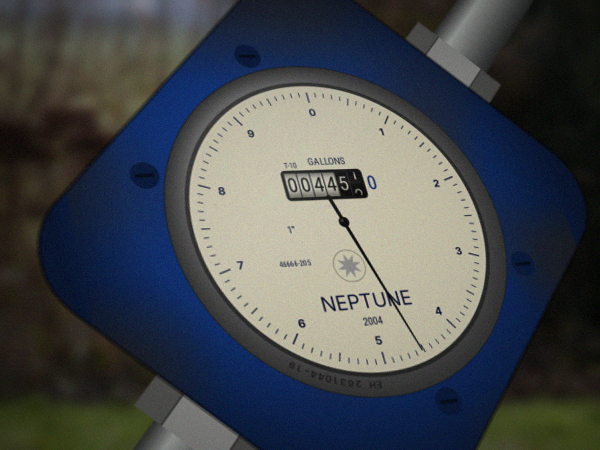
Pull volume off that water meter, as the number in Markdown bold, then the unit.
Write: **44514.5** gal
